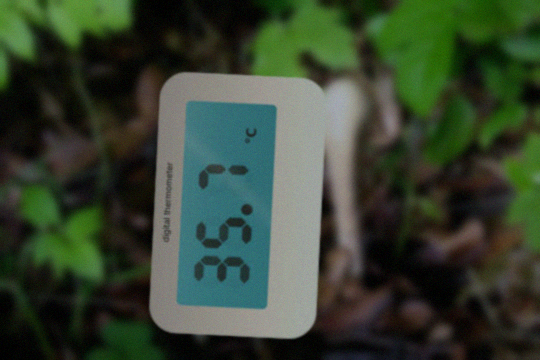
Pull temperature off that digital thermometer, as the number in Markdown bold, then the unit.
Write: **35.7** °C
